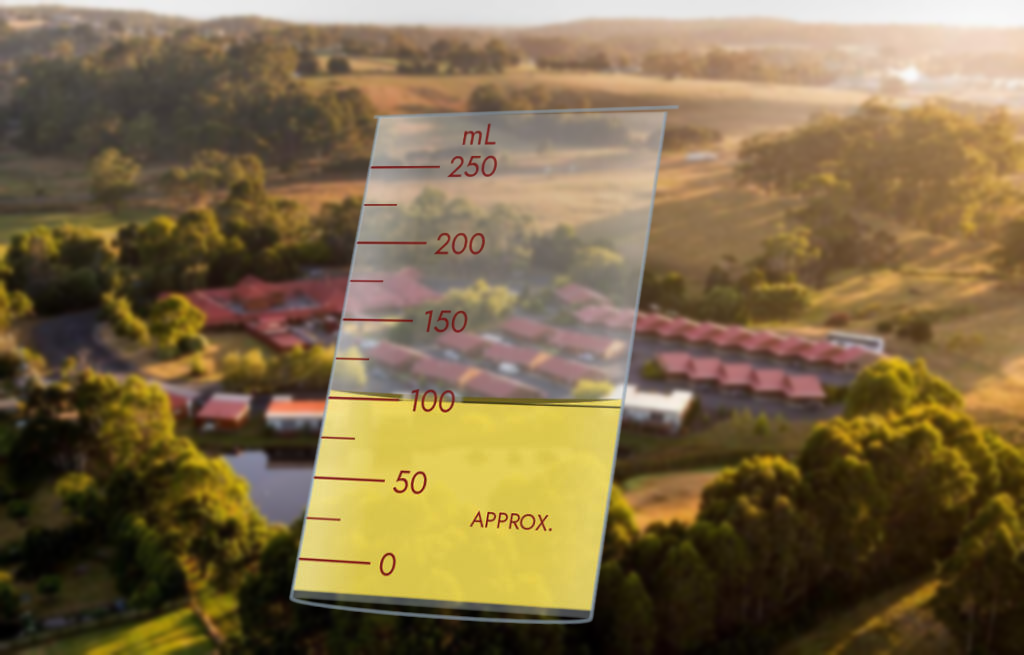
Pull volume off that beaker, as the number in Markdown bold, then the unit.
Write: **100** mL
